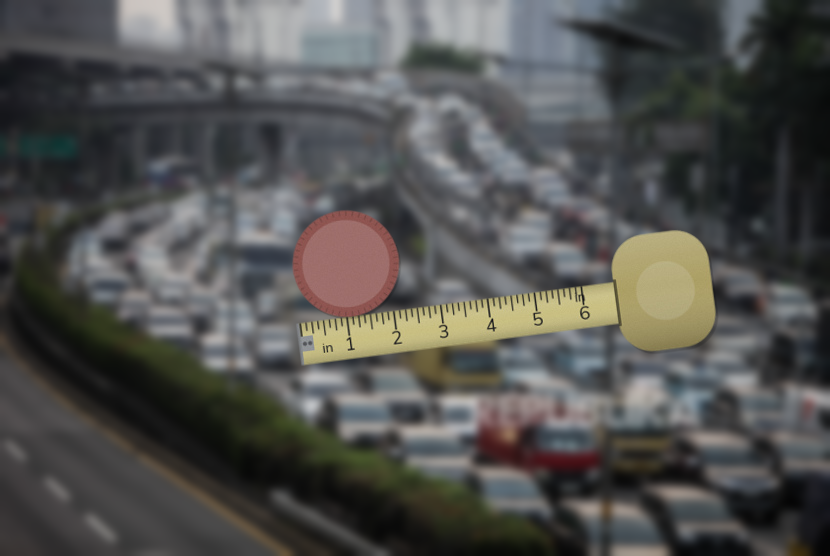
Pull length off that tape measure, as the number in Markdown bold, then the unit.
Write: **2.25** in
